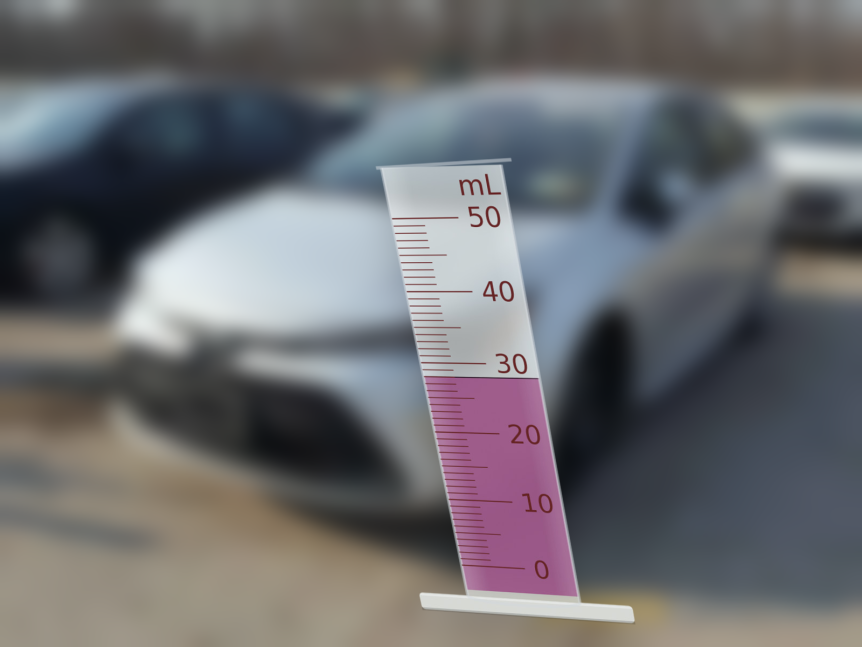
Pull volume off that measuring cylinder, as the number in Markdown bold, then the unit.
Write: **28** mL
